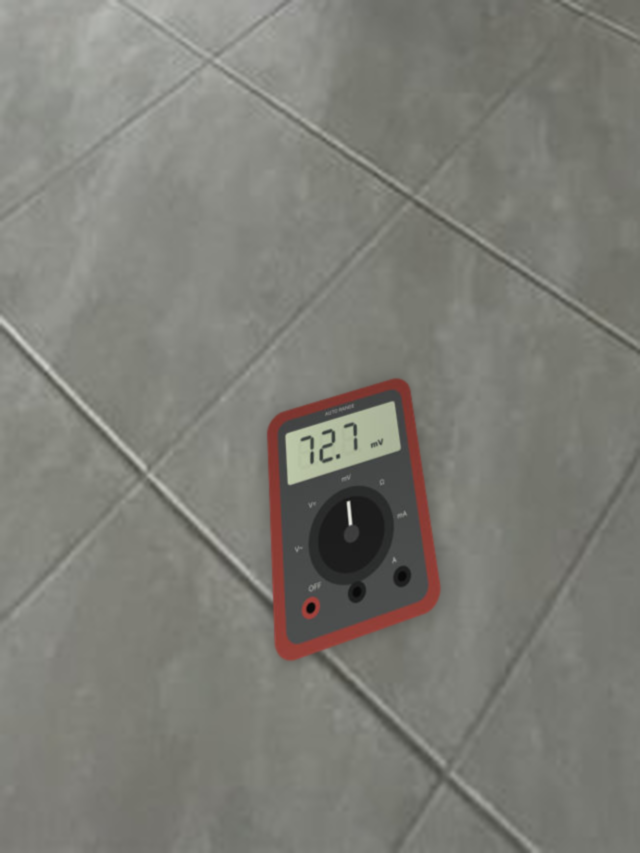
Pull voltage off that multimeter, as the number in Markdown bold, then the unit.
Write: **72.7** mV
